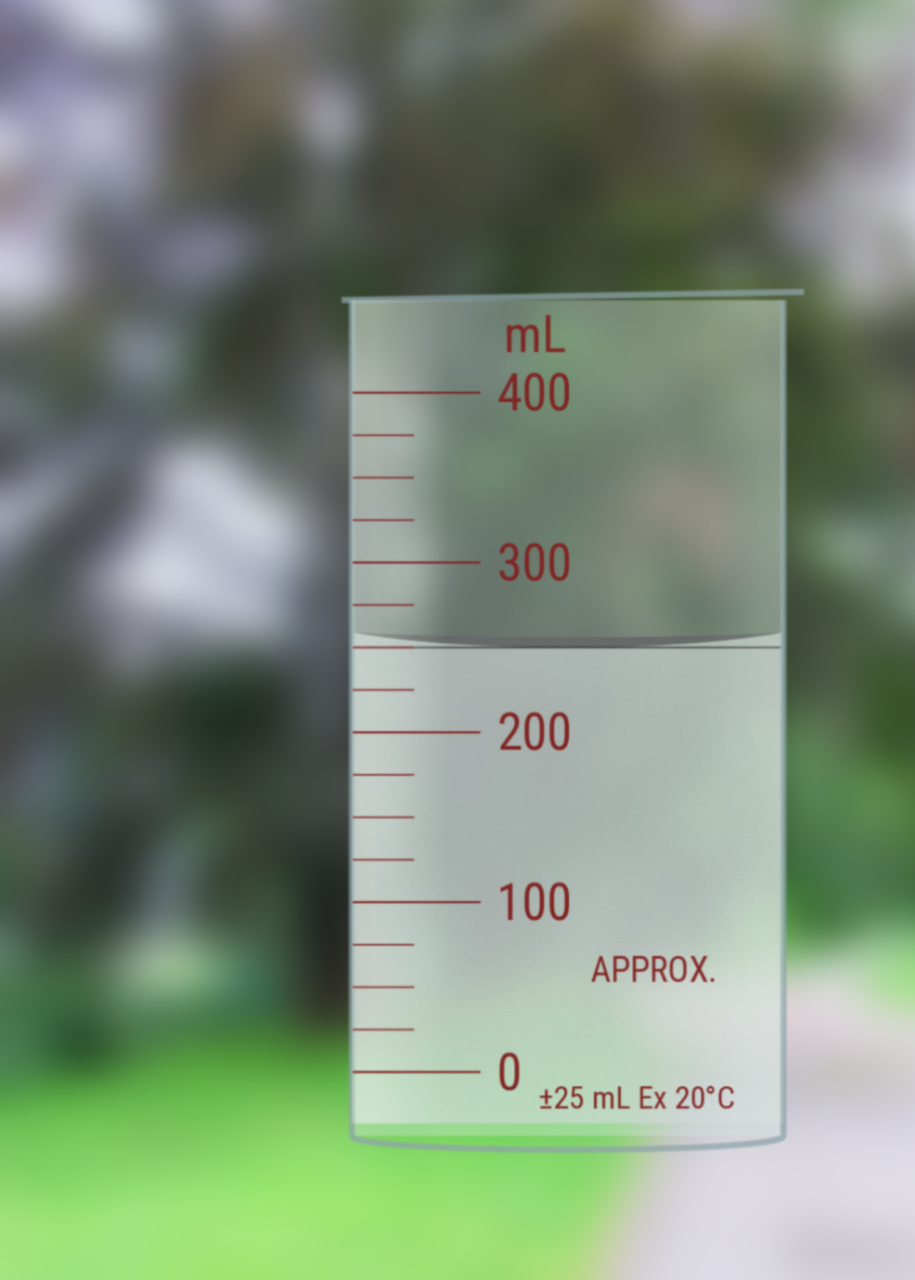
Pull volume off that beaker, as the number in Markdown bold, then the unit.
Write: **250** mL
